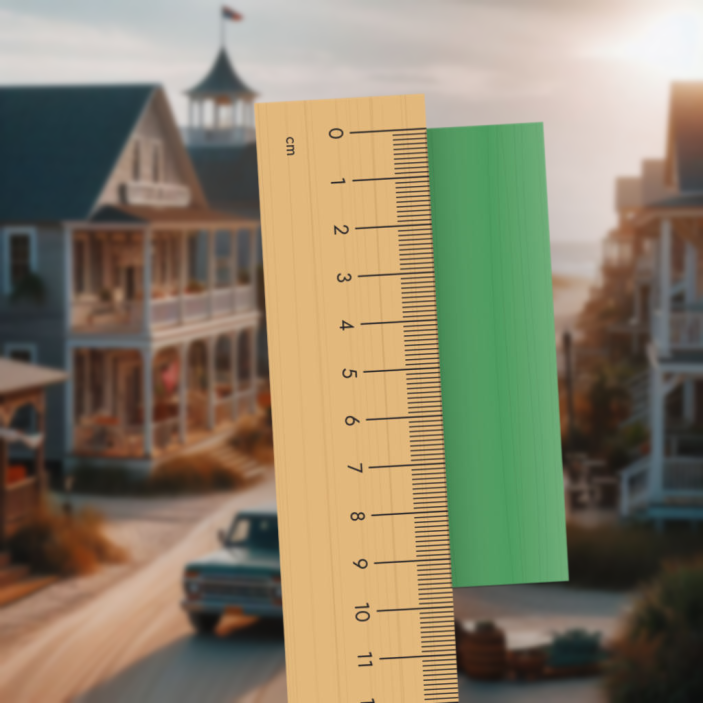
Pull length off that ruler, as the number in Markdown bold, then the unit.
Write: **9.6** cm
